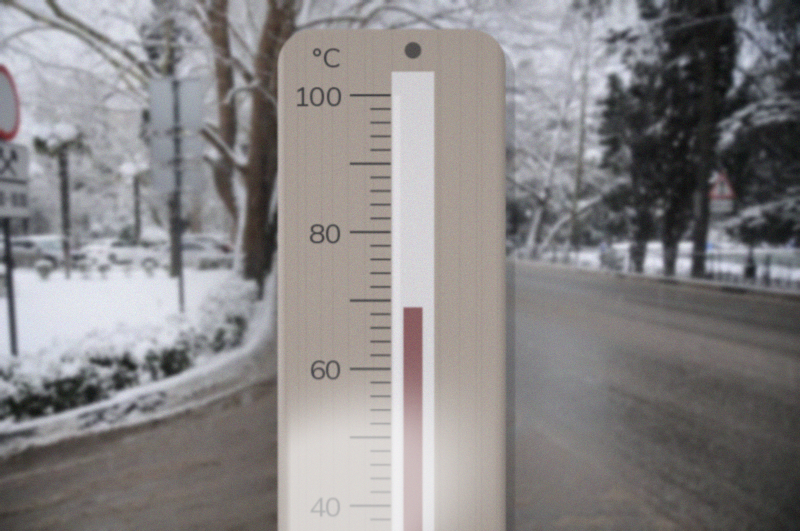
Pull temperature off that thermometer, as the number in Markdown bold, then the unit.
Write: **69** °C
